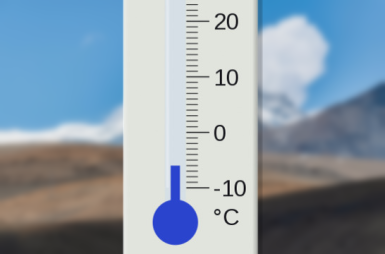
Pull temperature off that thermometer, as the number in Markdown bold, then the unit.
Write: **-6** °C
